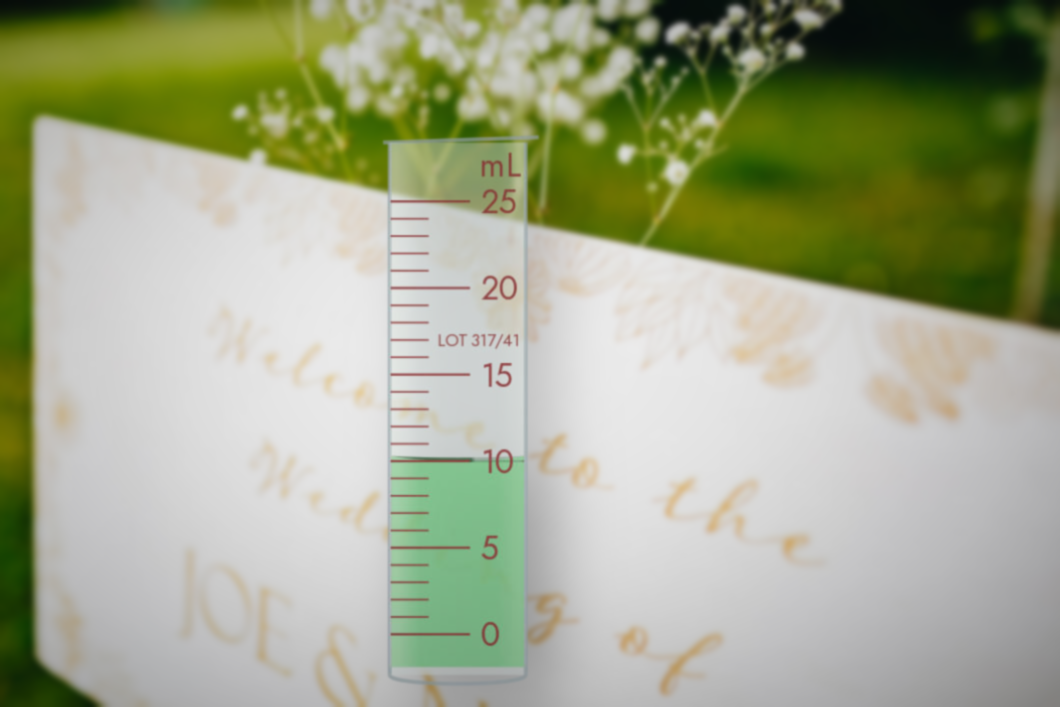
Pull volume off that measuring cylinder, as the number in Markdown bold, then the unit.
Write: **10** mL
